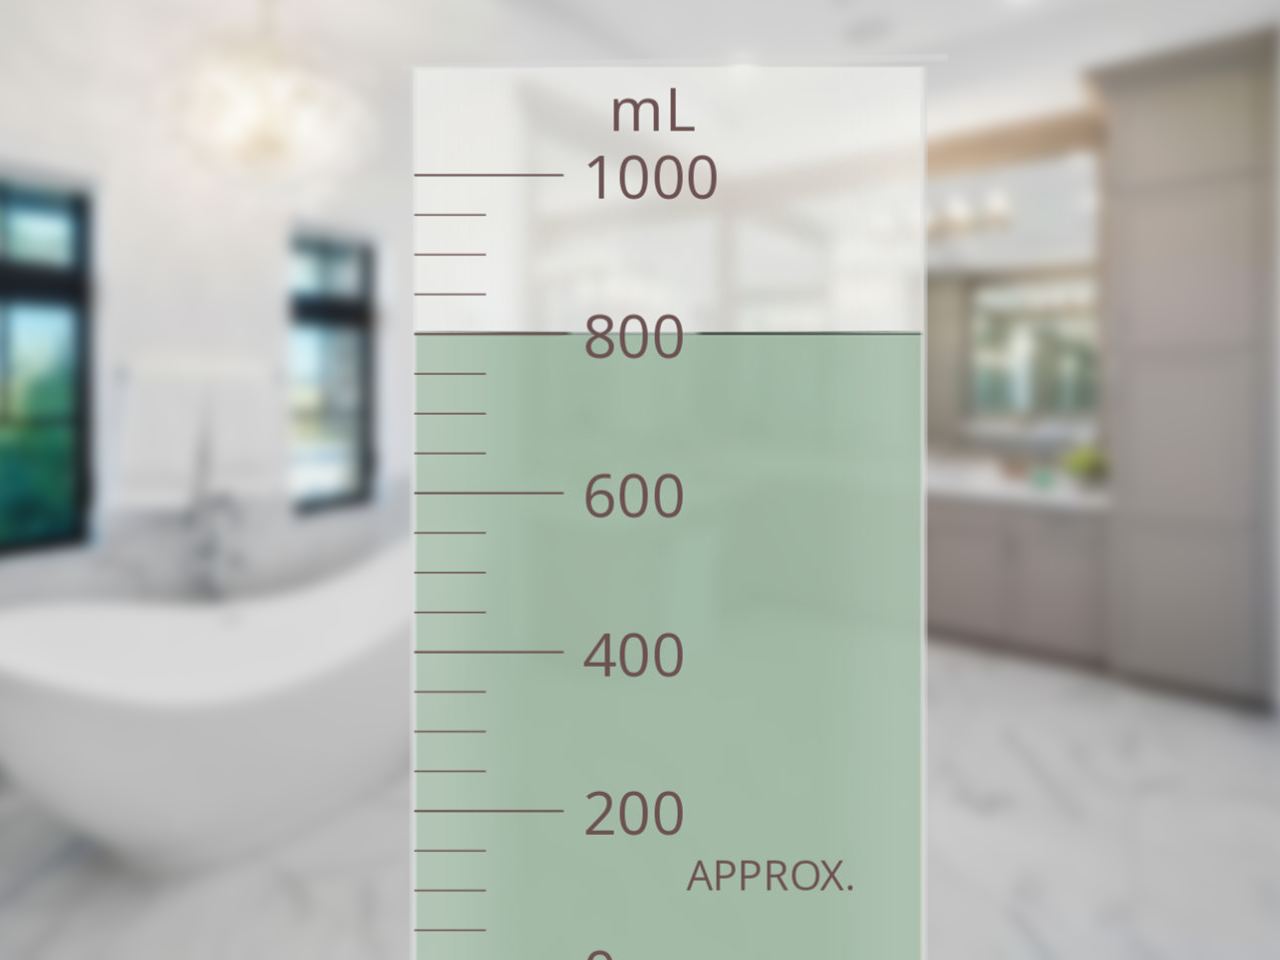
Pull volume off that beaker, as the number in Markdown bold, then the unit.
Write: **800** mL
